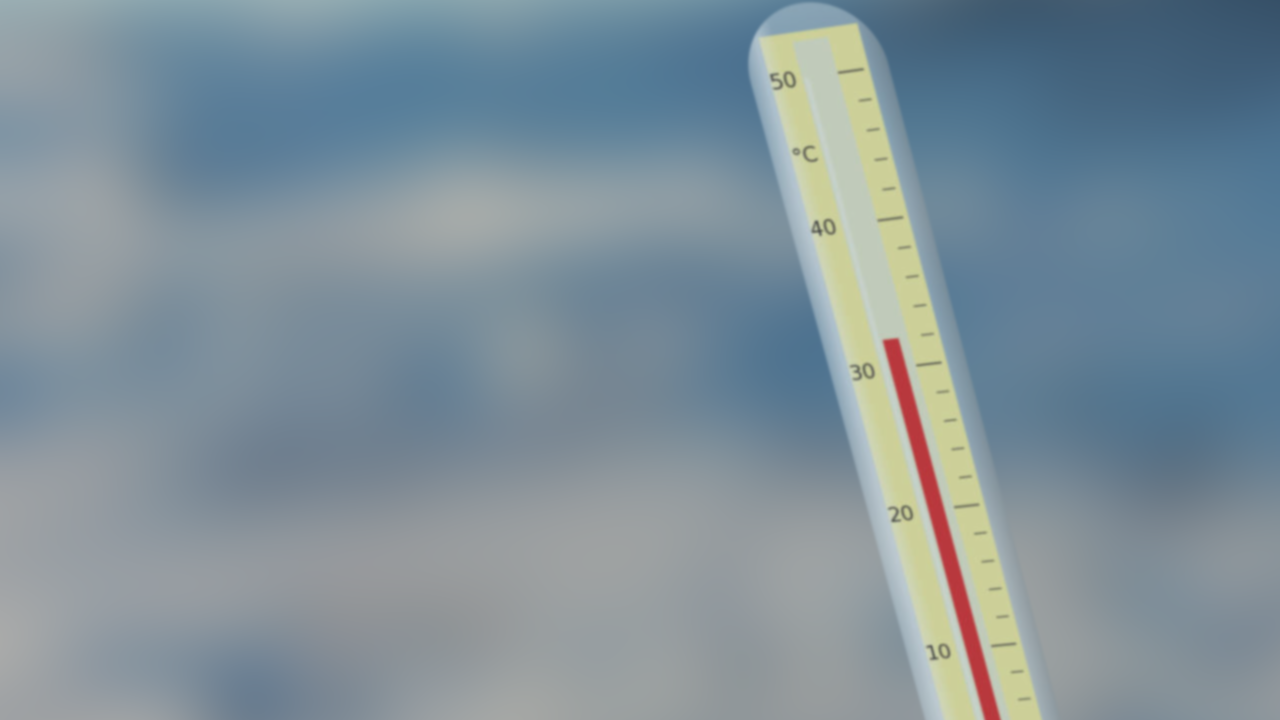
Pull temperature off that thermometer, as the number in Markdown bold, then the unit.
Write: **32** °C
